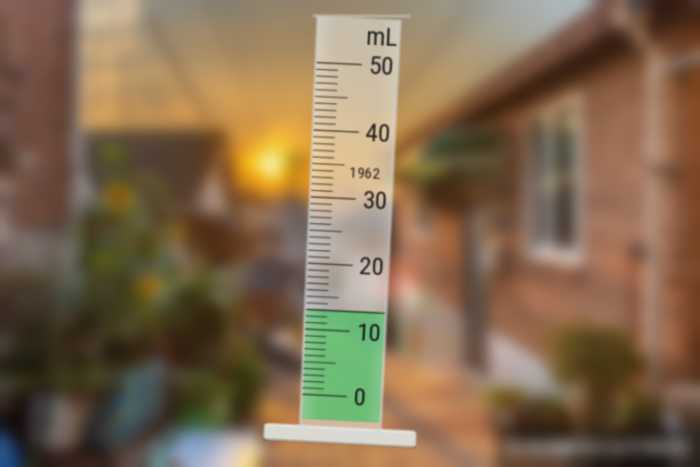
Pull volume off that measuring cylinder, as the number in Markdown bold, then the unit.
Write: **13** mL
